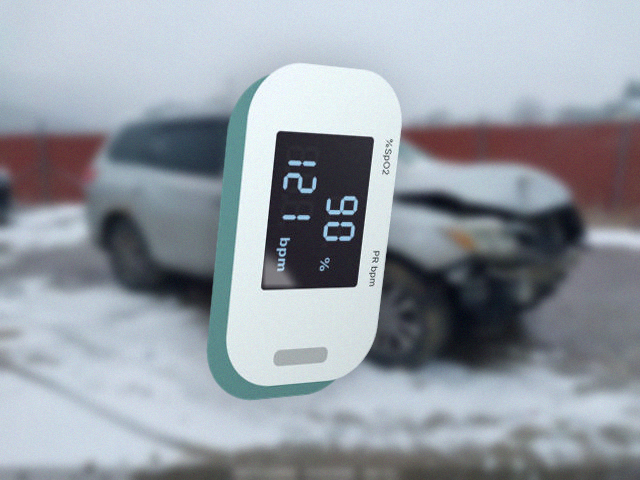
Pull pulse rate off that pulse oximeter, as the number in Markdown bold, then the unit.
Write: **121** bpm
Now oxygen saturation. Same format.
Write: **90** %
